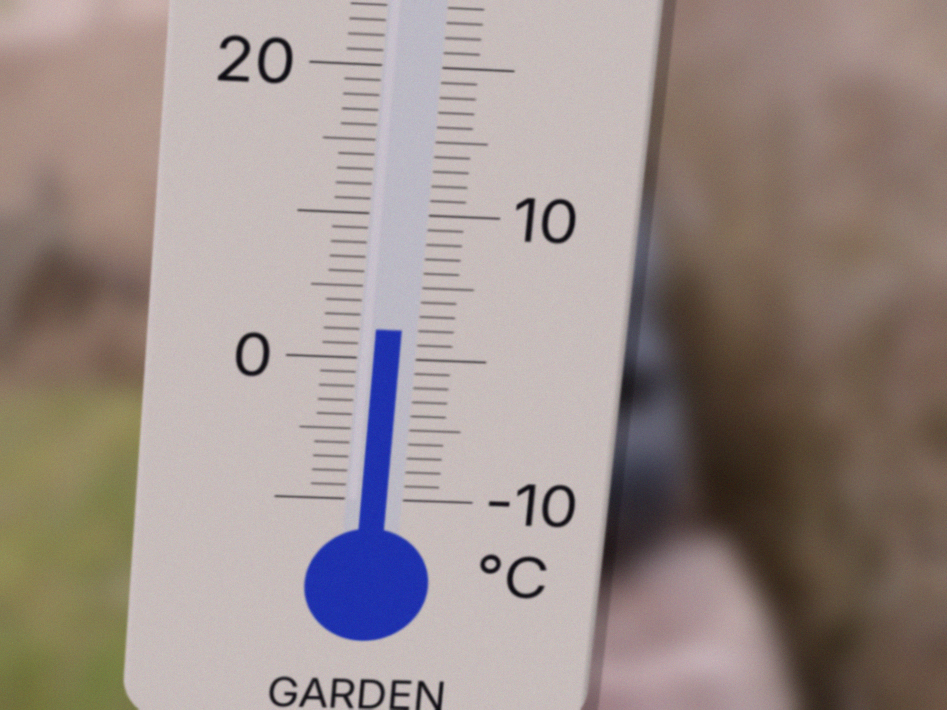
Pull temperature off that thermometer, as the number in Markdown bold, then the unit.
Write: **2** °C
